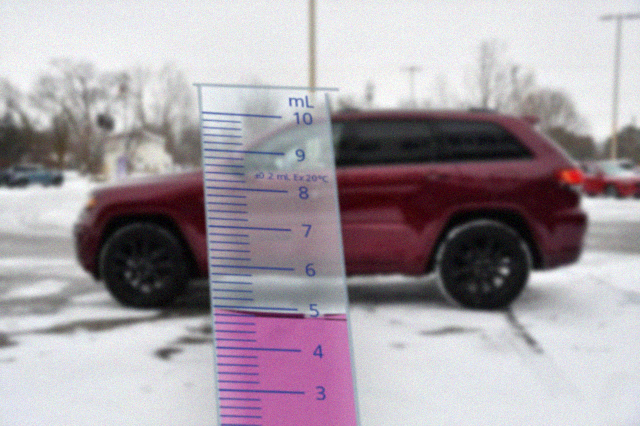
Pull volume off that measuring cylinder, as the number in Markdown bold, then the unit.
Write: **4.8** mL
